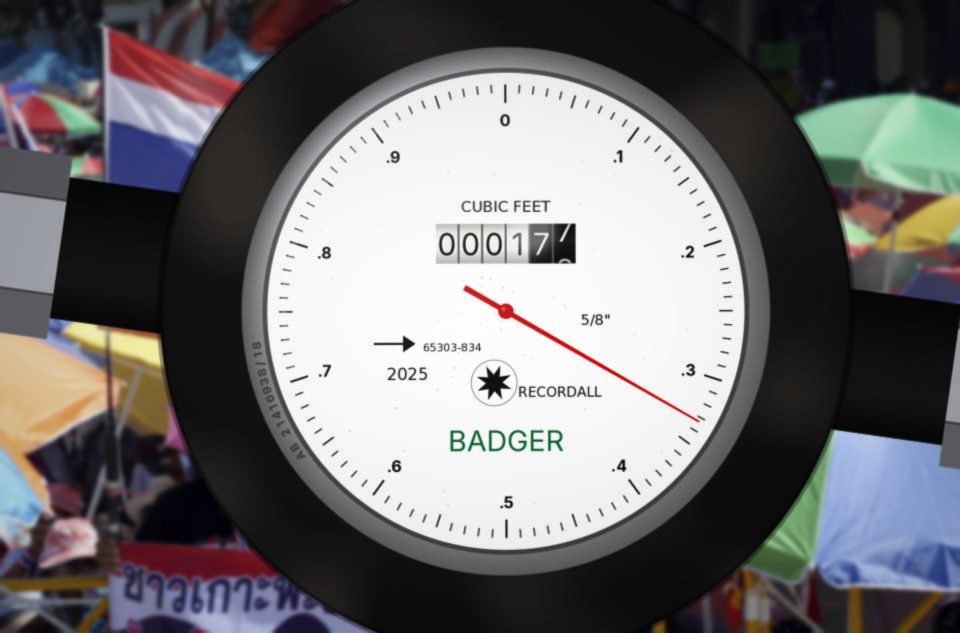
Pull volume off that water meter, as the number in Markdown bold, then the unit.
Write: **177.33** ft³
